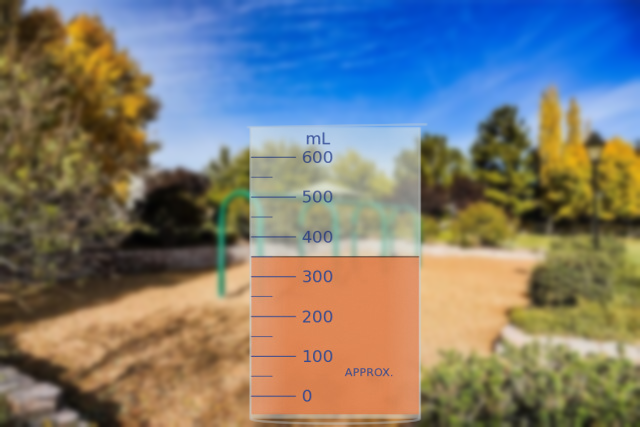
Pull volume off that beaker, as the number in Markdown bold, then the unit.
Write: **350** mL
